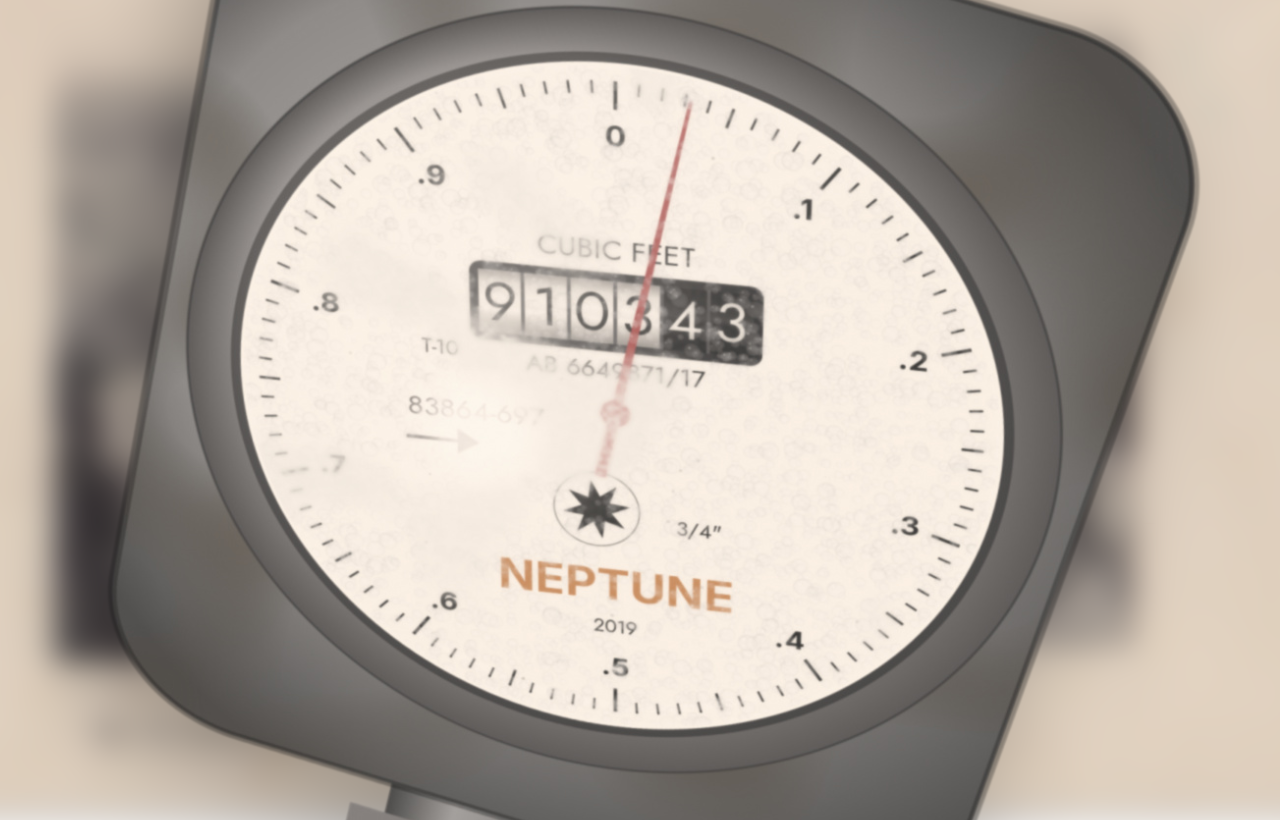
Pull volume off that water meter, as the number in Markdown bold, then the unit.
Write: **910343.03** ft³
